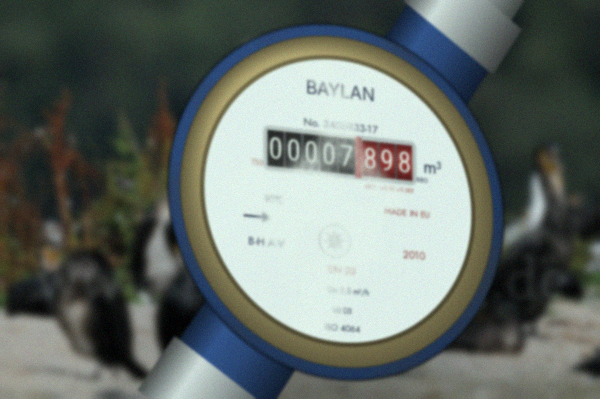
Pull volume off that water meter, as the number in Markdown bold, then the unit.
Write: **7.898** m³
